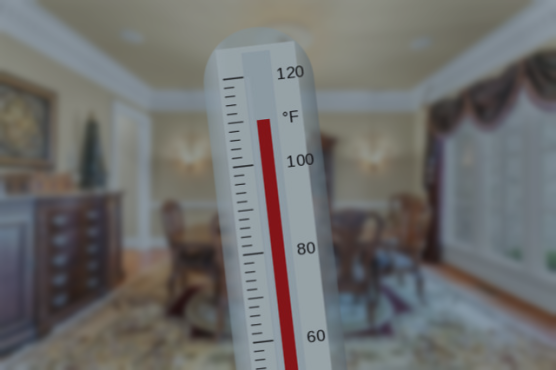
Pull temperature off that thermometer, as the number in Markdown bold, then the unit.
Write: **110** °F
